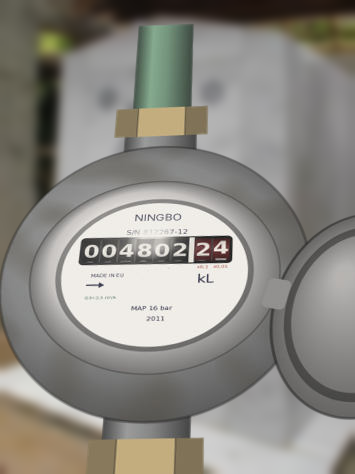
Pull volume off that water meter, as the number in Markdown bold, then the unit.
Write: **4802.24** kL
